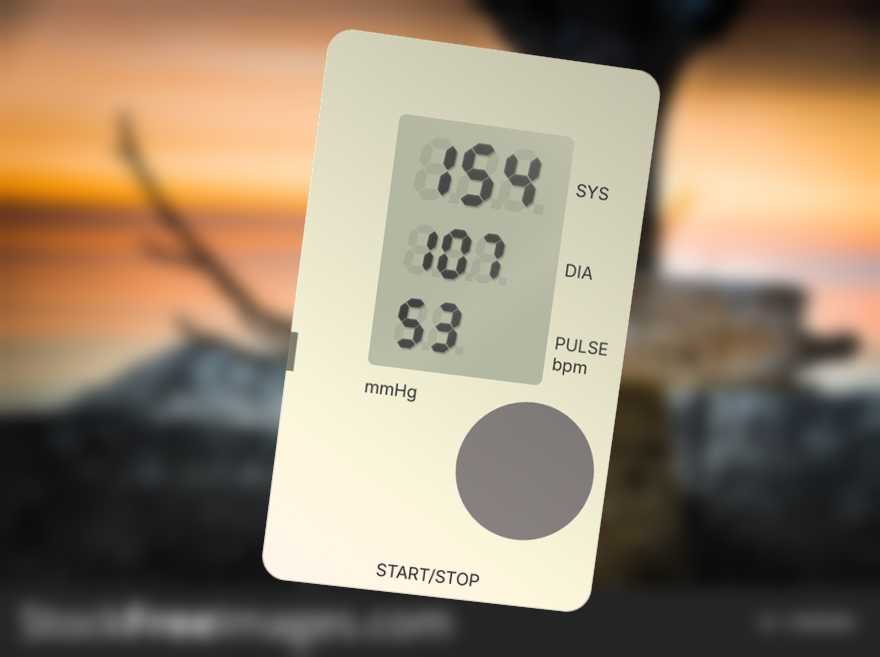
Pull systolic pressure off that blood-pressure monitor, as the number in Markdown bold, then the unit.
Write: **154** mmHg
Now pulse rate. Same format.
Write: **53** bpm
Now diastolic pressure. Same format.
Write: **107** mmHg
